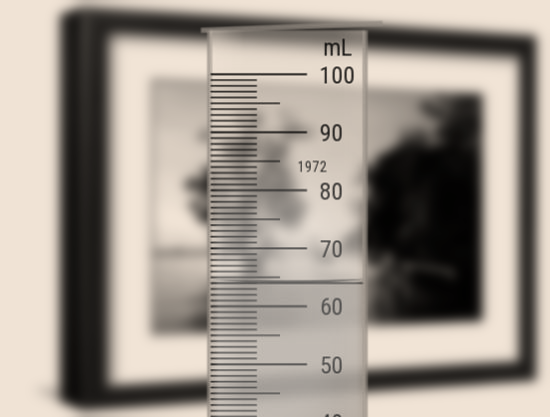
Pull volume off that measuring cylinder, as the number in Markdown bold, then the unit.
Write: **64** mL
